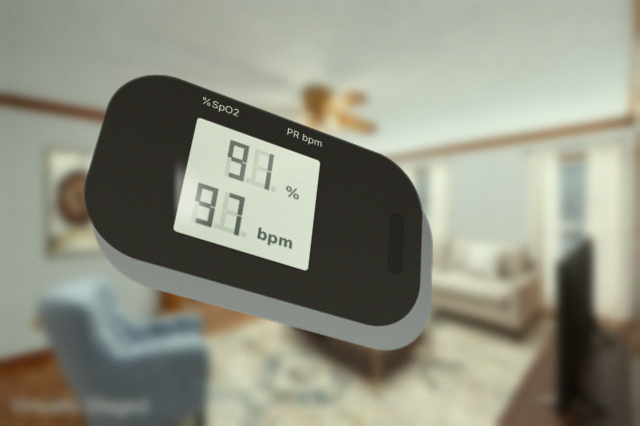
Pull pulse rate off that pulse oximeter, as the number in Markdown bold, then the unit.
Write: **97** bpm
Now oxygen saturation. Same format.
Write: **91** %
